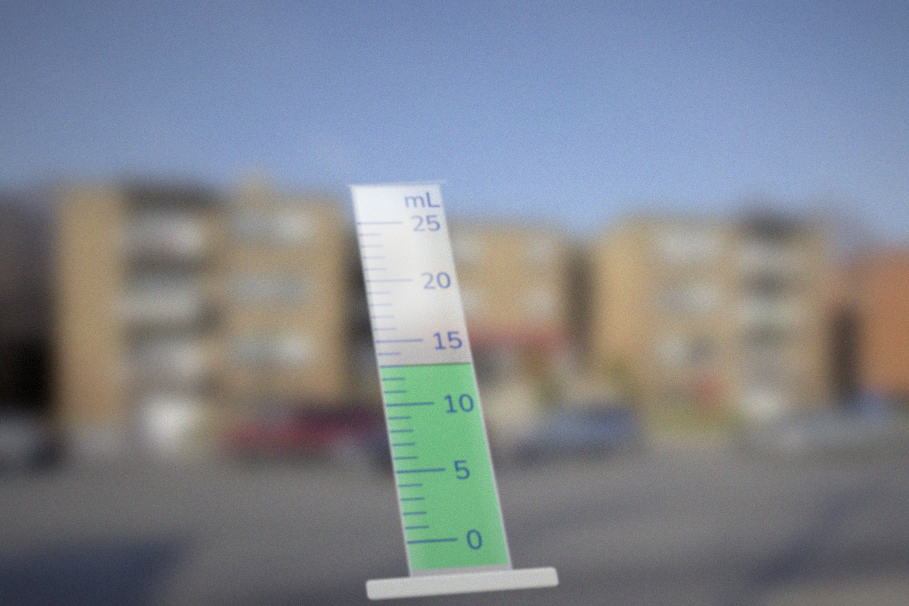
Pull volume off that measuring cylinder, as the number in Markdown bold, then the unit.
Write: **13** mL
